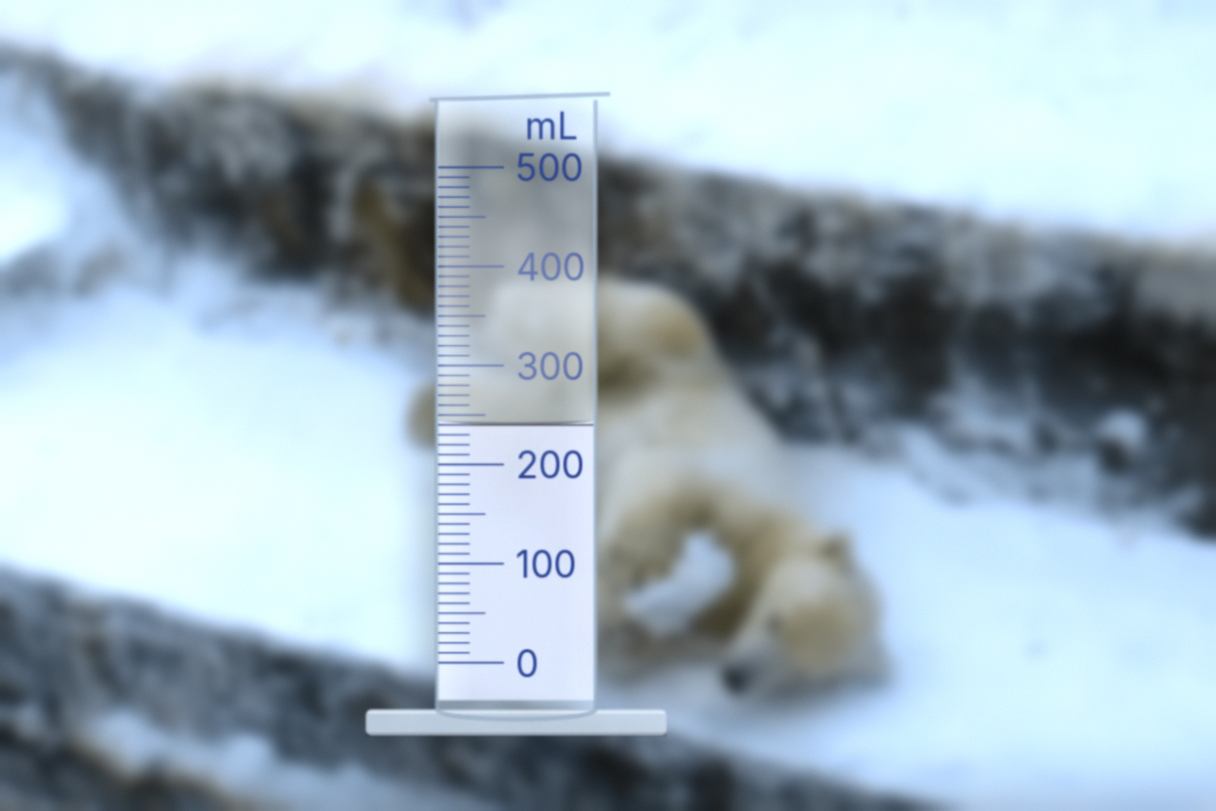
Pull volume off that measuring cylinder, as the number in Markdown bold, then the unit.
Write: **240** mL
